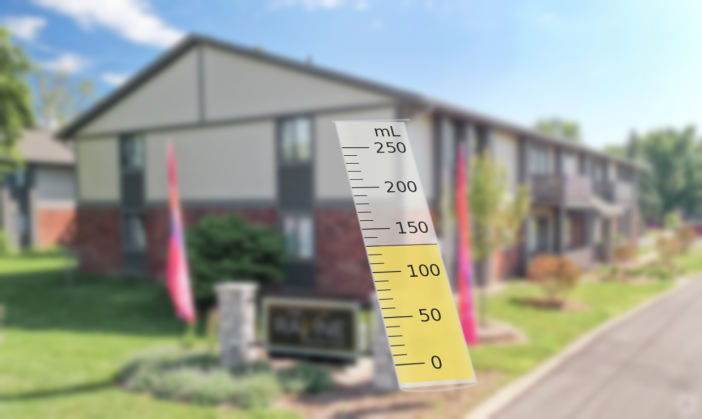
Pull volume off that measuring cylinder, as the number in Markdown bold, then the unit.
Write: **130** mL
